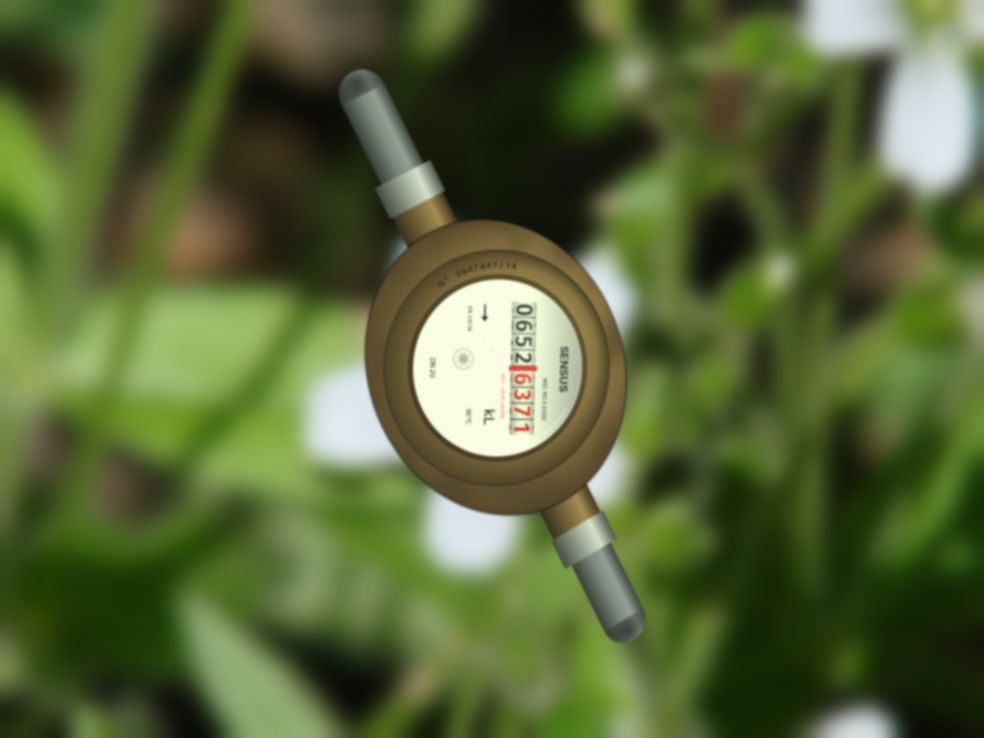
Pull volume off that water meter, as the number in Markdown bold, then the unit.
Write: **652.6371** kL
